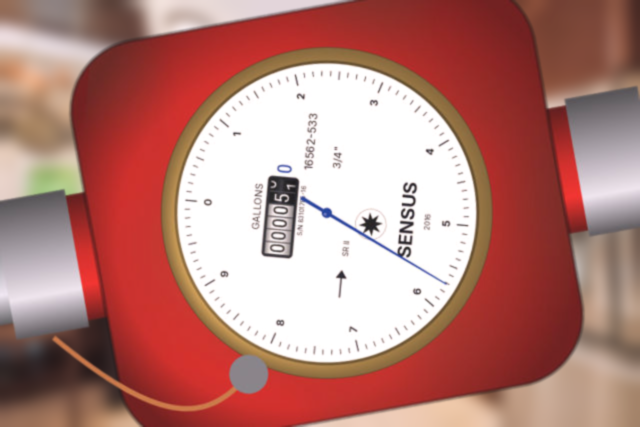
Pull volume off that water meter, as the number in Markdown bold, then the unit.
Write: **505.7** gal
